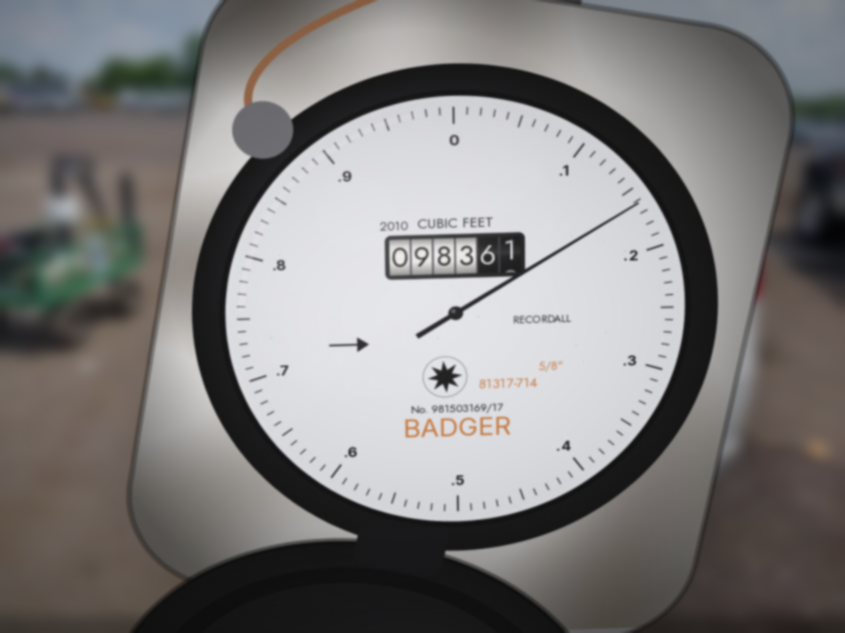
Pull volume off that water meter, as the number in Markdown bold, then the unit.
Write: **98361.16** ft³
